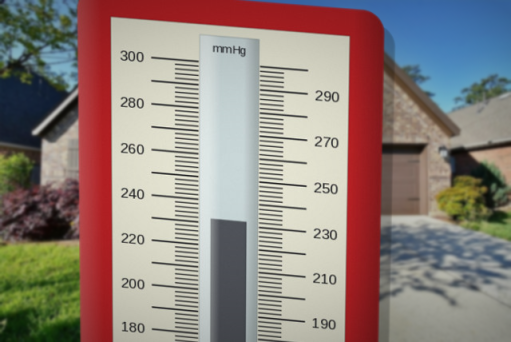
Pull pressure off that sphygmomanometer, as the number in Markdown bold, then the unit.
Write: **232** mmHg
